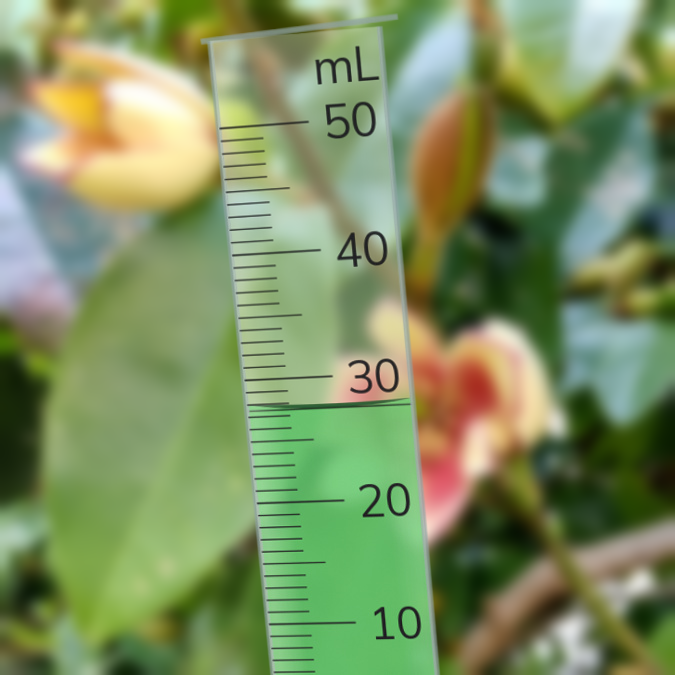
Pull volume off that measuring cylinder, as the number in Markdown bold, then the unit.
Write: **27.5** mL
